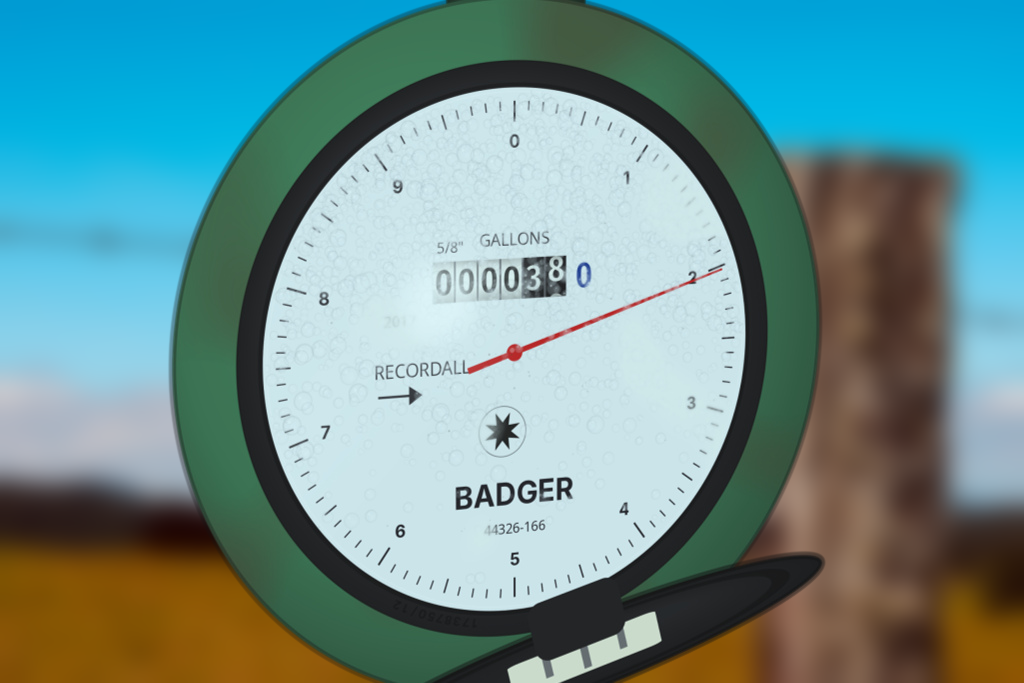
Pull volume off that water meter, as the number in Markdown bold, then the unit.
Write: **382.0** gal
